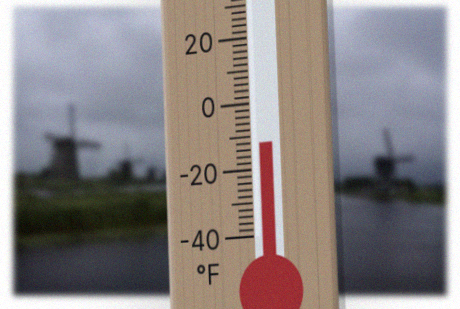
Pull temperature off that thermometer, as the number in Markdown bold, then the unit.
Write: **-12** °F
